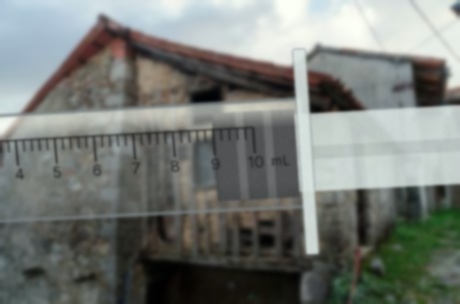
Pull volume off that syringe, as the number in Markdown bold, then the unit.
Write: **9** mL
